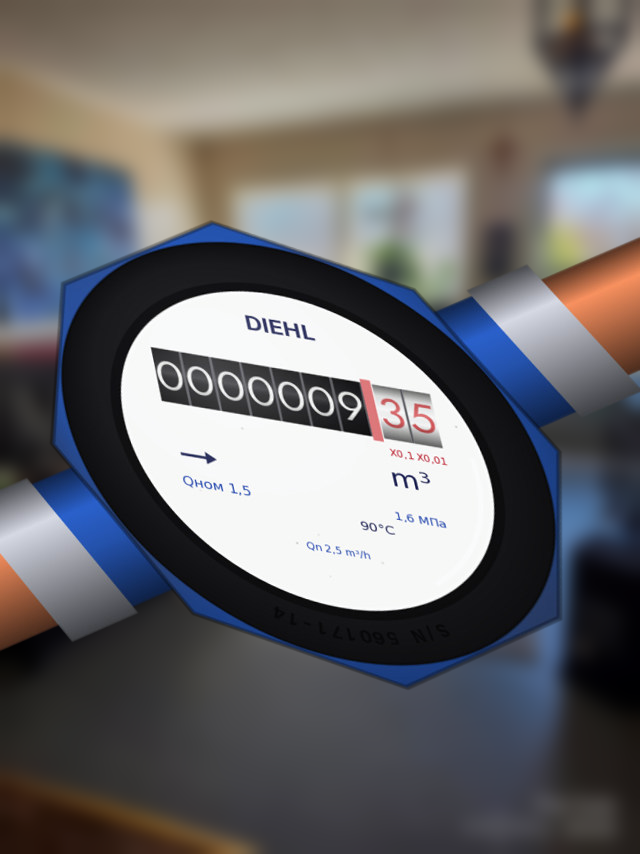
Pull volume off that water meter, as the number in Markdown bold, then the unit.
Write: **9.35** m³
